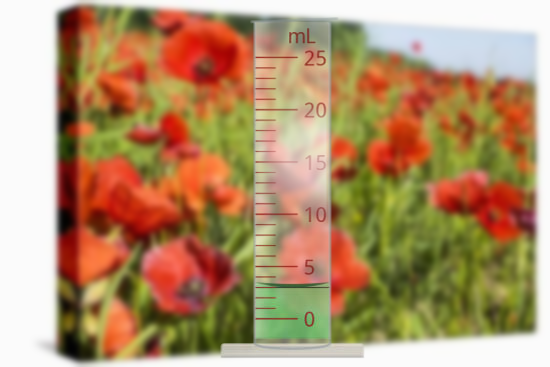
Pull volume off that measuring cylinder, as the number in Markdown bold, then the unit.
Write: **3** mL
